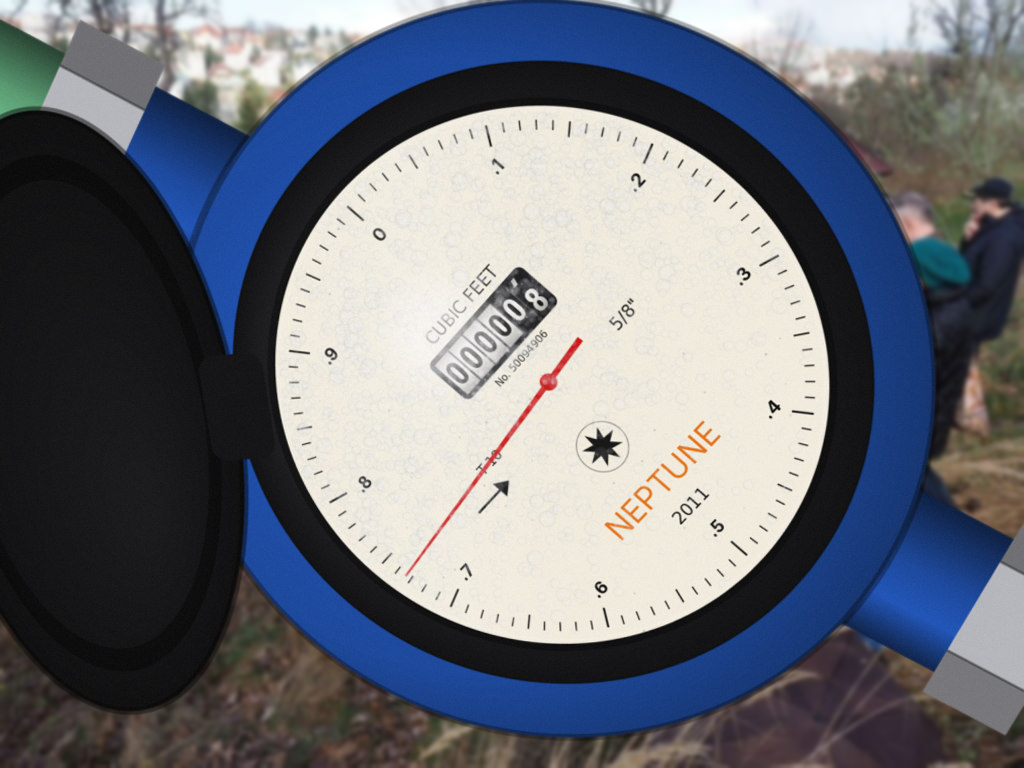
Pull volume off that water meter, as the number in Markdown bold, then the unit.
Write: **7.73** ft³
